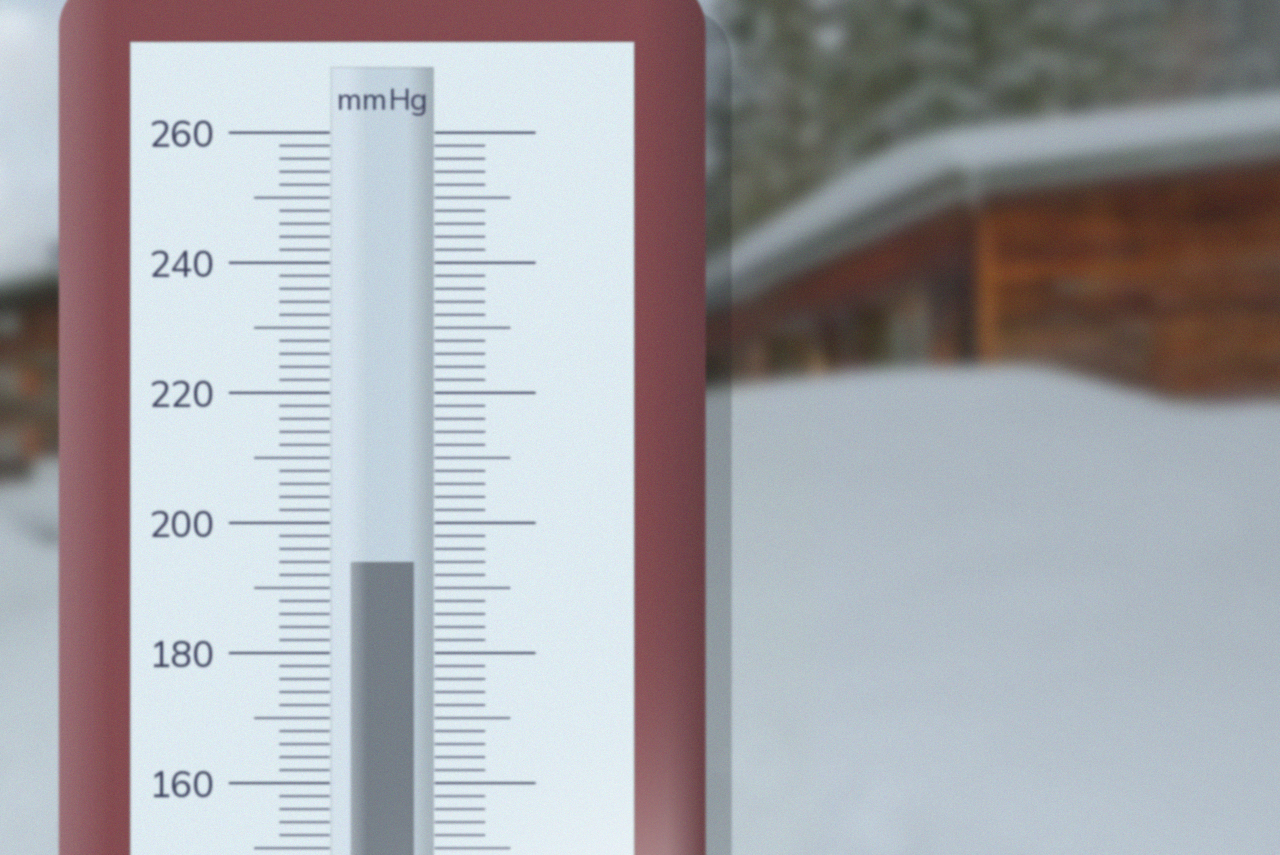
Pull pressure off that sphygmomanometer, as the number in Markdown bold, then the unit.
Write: **194** mmHg
